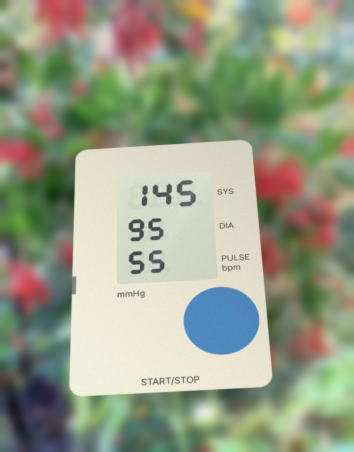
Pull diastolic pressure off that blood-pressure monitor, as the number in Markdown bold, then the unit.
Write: **95** mmHg
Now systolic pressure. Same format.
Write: **145** mmHg
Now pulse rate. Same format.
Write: **55** bpm
